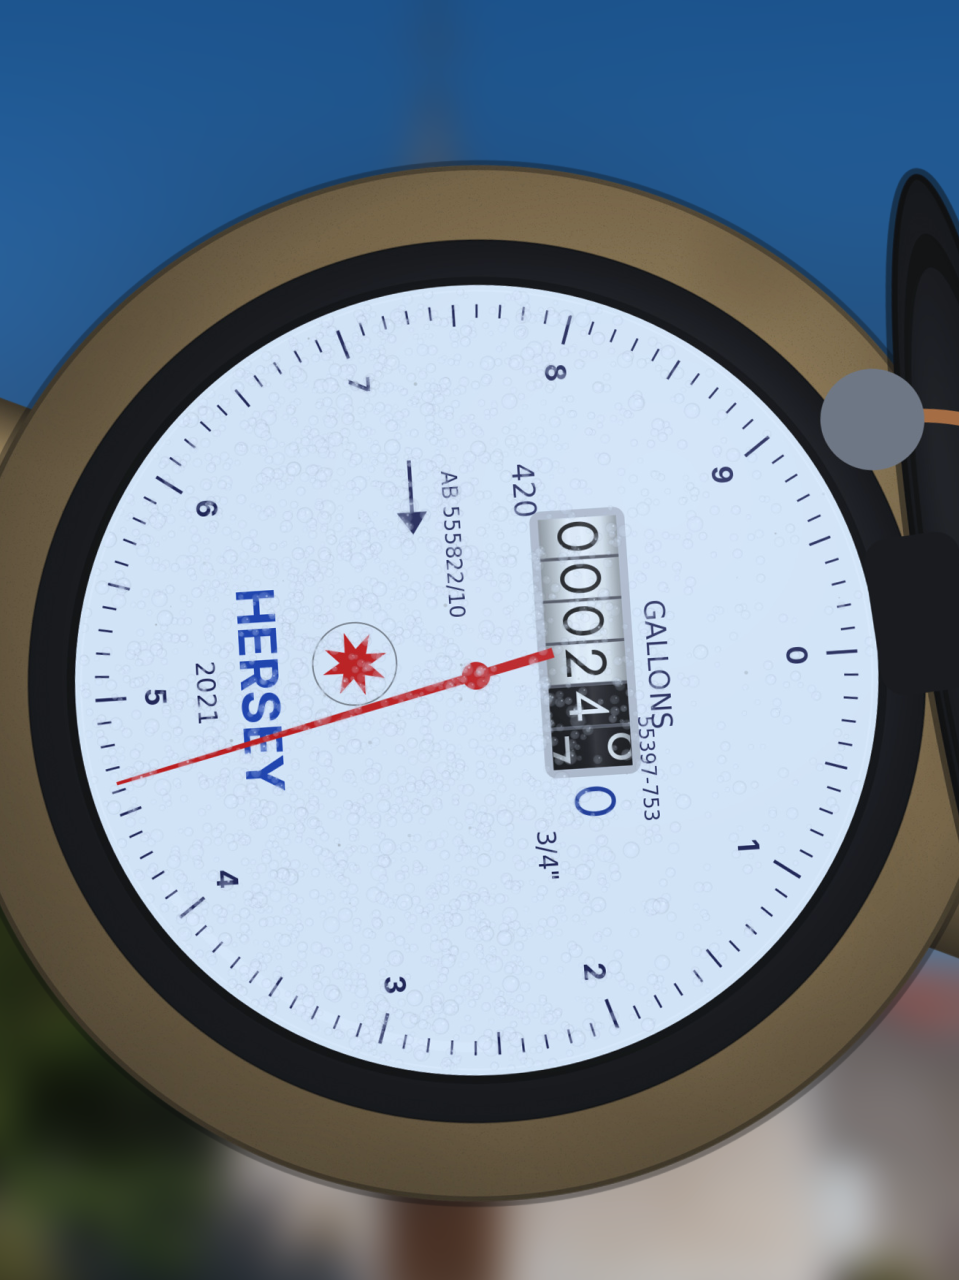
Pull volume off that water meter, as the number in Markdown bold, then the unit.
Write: **2464.6** gal
